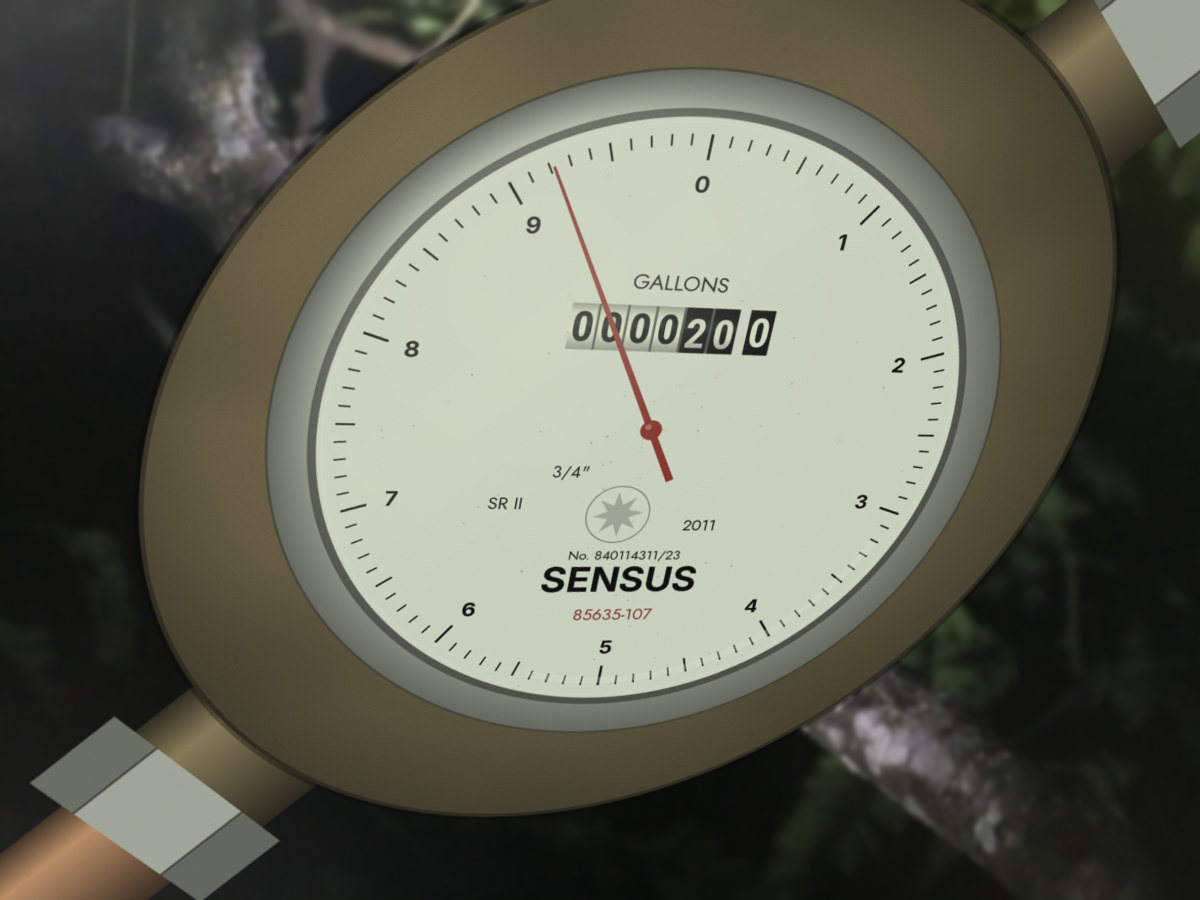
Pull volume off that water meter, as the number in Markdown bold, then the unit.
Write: **199.2** gal
